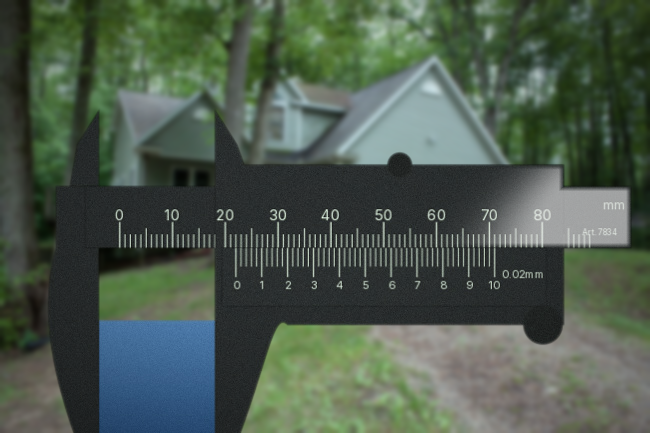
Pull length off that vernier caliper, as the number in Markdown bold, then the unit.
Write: **22.0** mm
